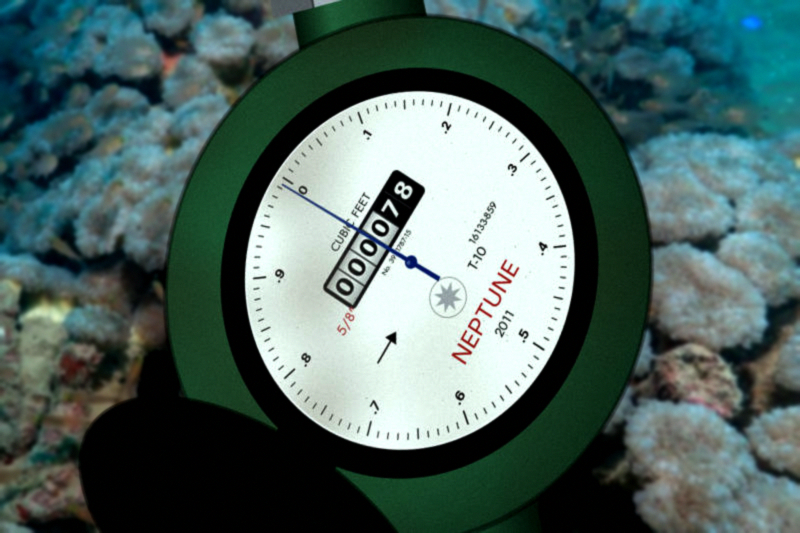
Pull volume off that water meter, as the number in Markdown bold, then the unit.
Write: **77.99** ft³
